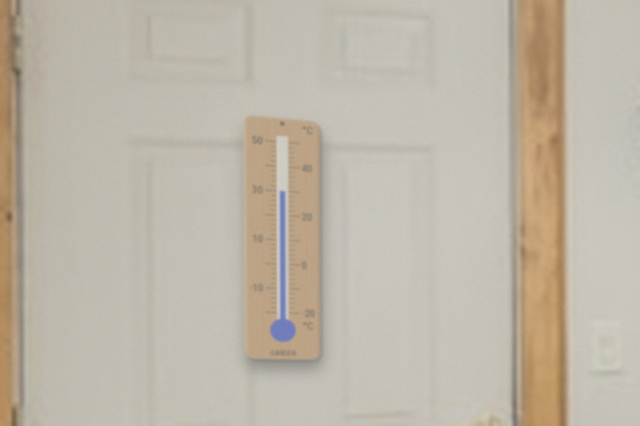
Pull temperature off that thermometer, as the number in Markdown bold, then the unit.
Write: **30** °C
